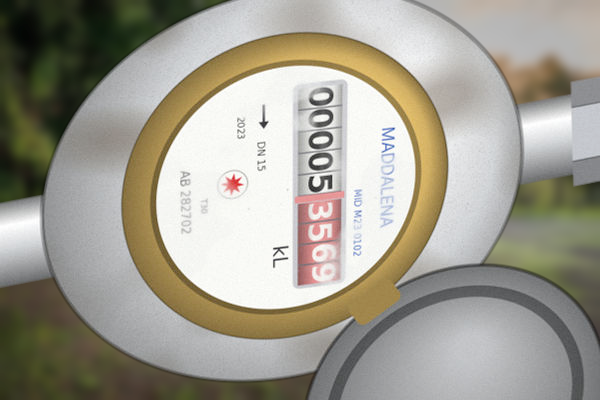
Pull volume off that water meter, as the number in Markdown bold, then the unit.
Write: **5.3569** kL
